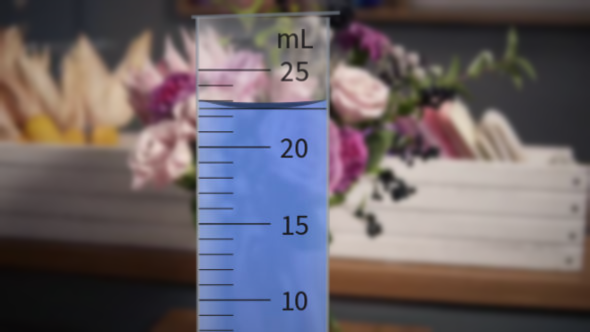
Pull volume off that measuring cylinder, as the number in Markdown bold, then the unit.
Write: **22.5** mL
